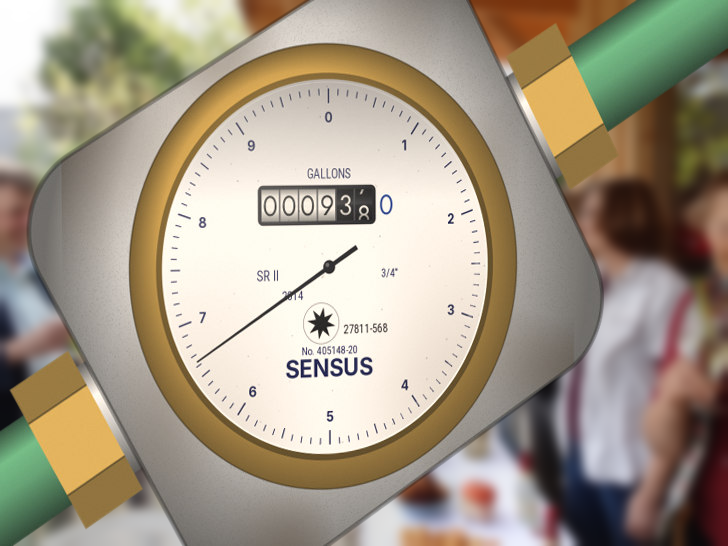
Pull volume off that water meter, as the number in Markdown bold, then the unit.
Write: **9376.6** gal
